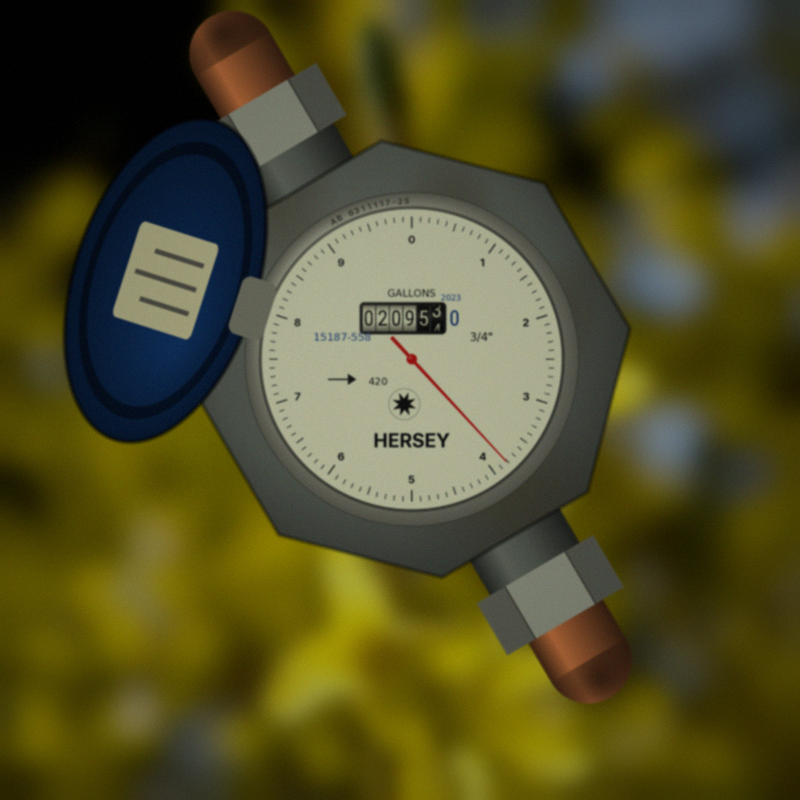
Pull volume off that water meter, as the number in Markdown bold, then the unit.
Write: **209533.8** gal
